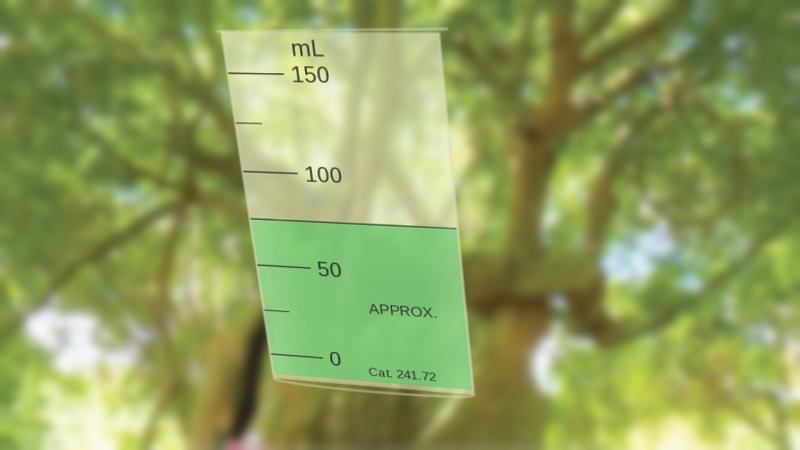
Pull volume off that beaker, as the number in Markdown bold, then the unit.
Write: **75** mL
